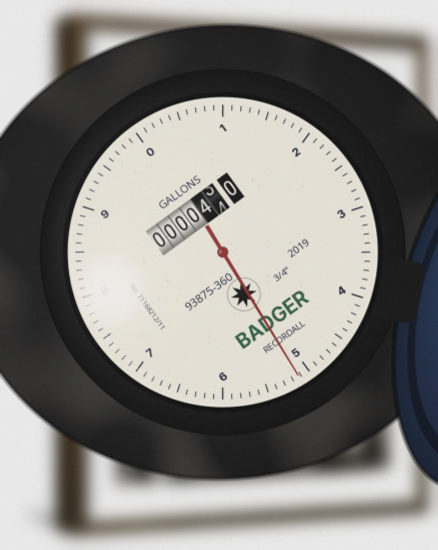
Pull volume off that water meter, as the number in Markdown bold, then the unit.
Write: **435.1** gal
